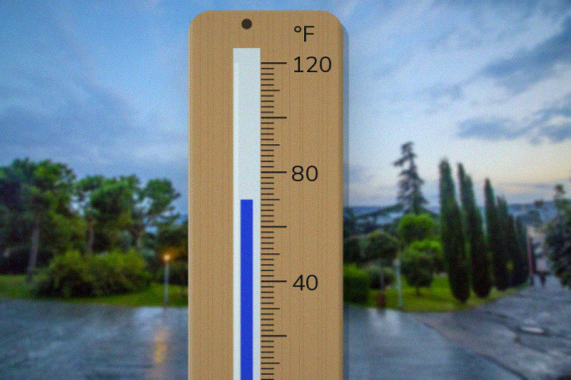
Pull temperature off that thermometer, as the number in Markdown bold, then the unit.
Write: **70** °F
